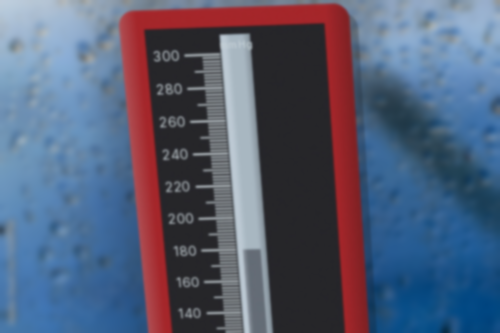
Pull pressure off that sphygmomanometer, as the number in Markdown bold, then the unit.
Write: **180** mmHg
